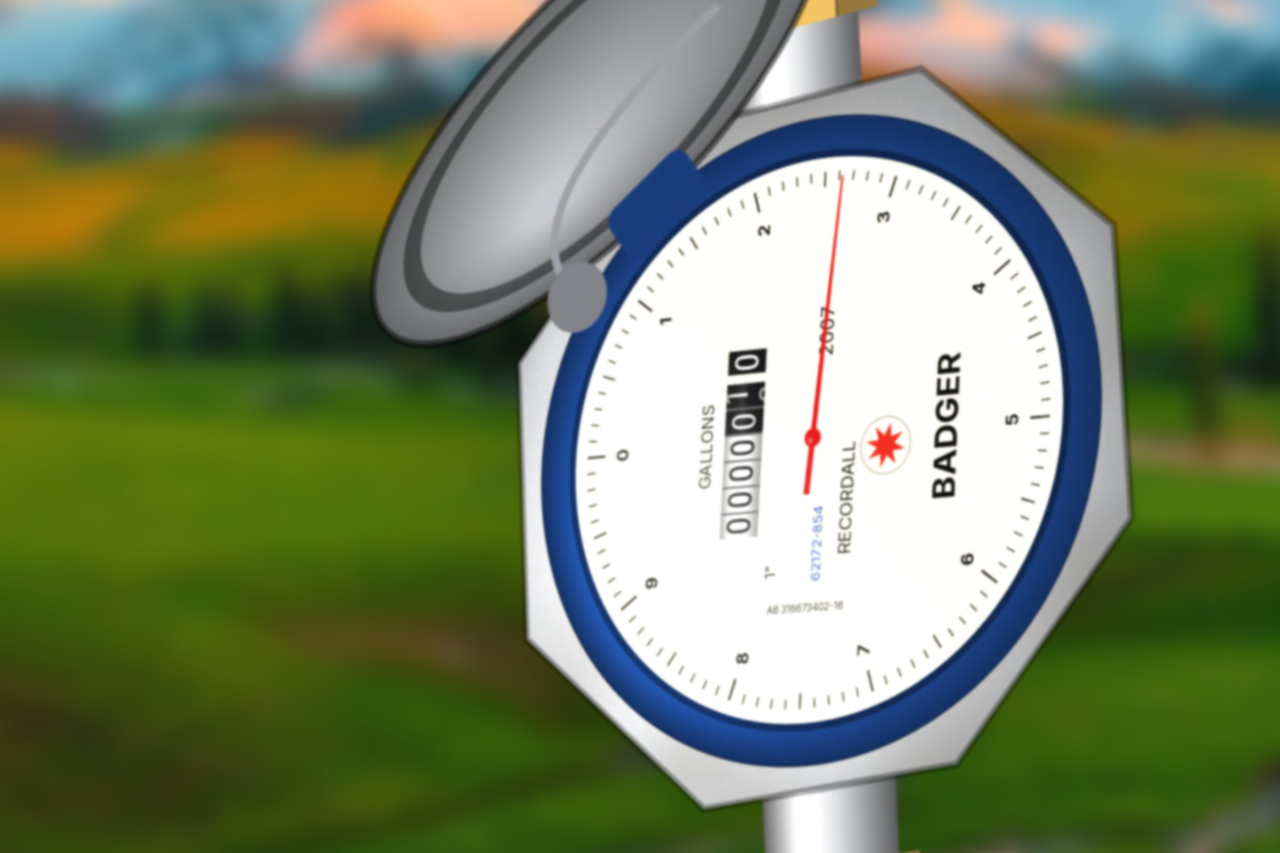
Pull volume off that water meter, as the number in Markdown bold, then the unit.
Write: **12.6** gal
